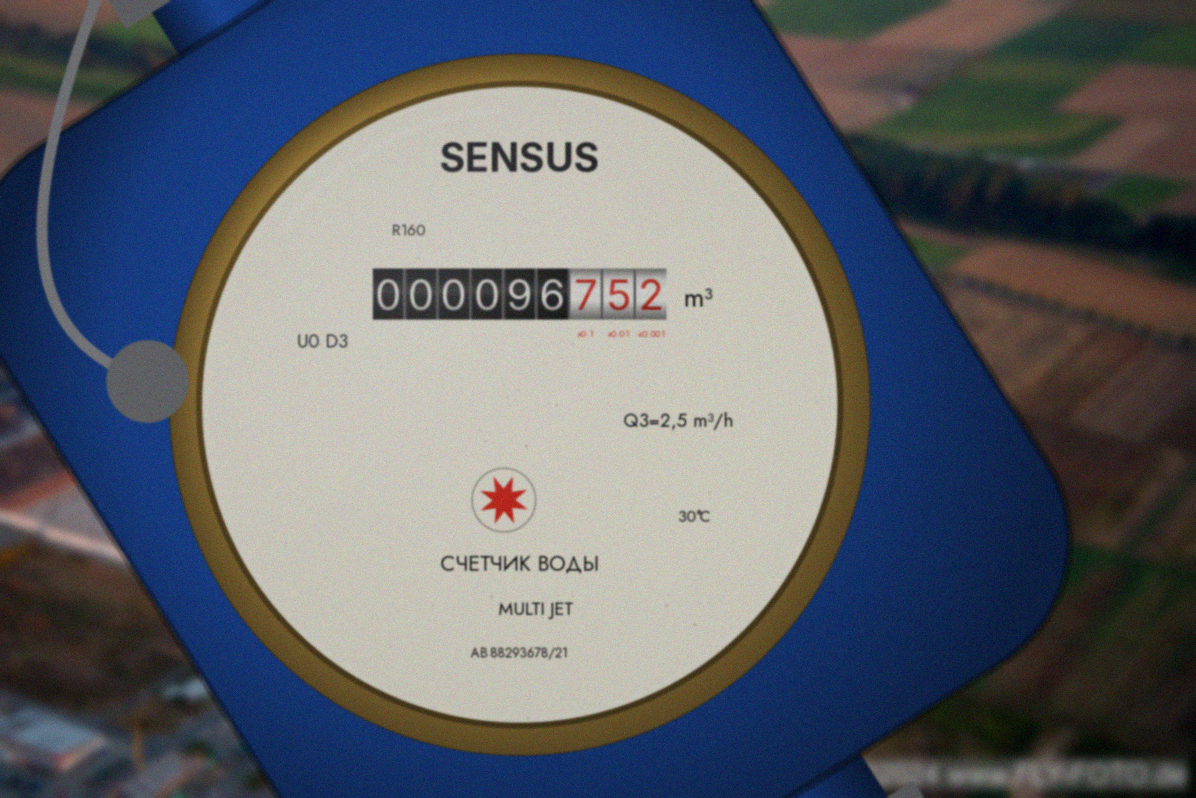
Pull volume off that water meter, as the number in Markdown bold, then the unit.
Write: **96.752** m³
